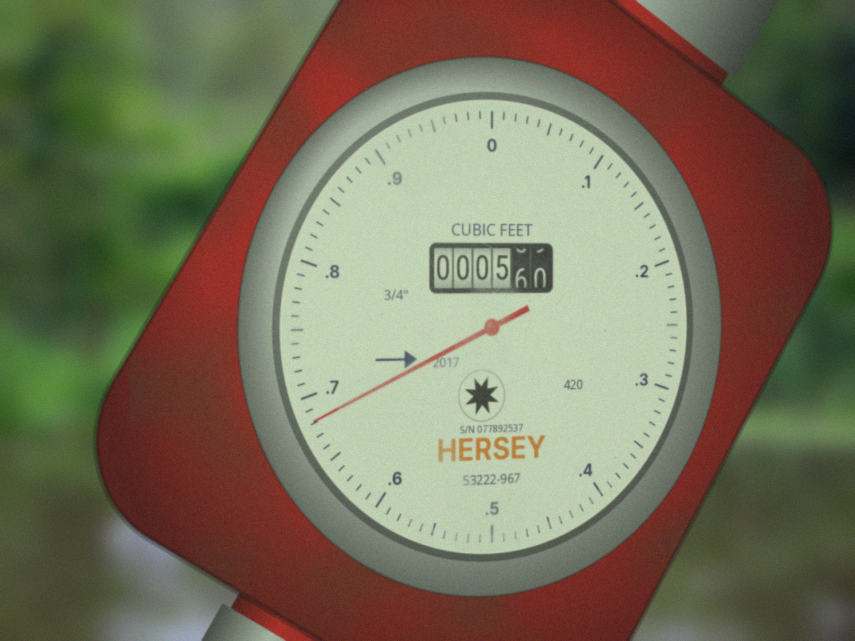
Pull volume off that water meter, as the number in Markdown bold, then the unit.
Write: **559.68** ft³
